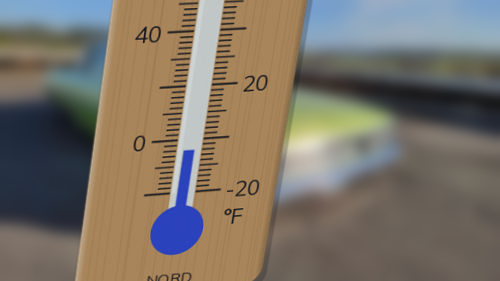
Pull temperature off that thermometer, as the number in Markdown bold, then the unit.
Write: **-4** °F
